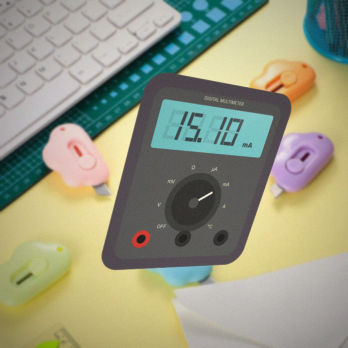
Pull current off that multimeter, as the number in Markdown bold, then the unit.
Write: **15.10** mA
